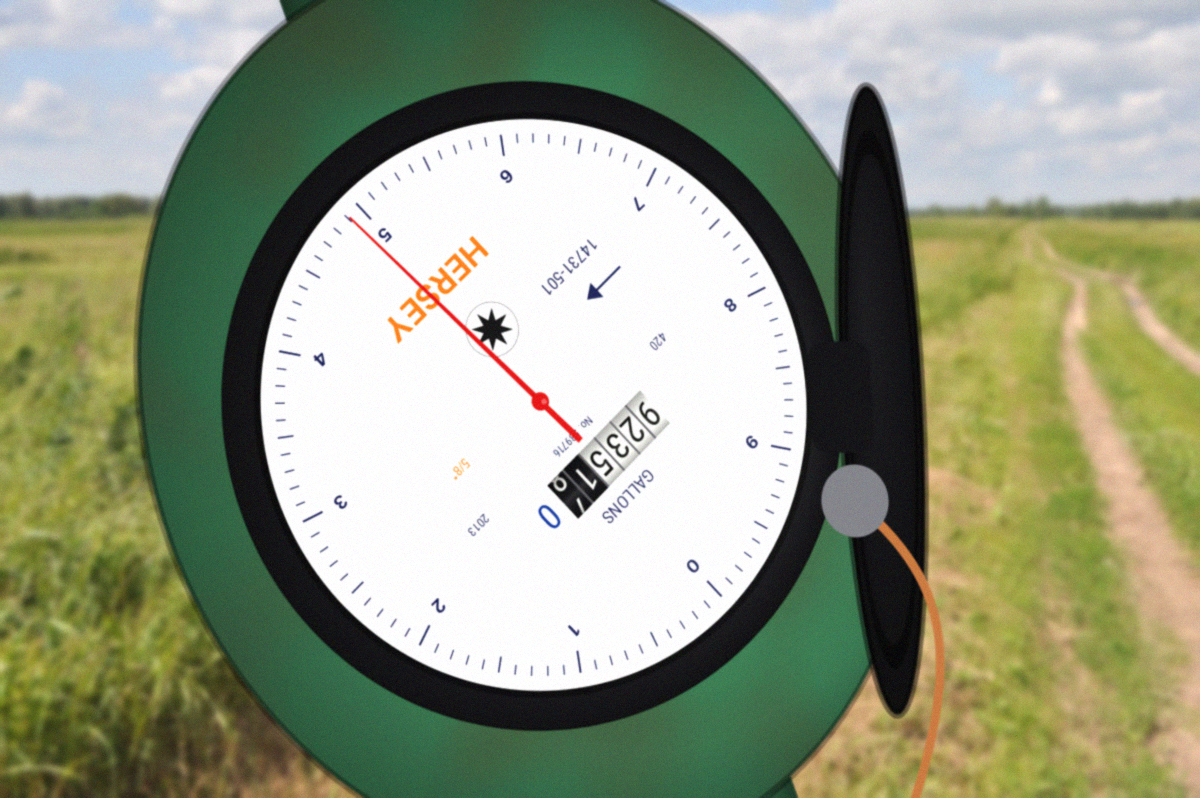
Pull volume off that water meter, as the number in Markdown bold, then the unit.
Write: **9235174.9** gal
